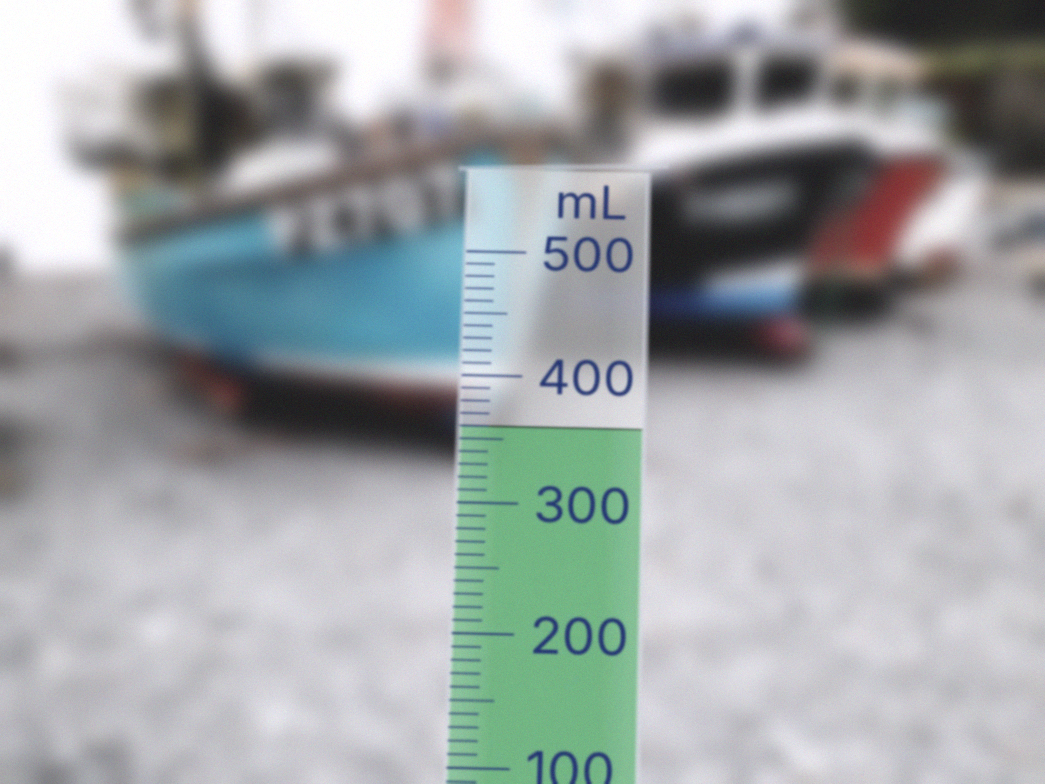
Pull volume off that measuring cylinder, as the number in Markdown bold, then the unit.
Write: **360** mL
